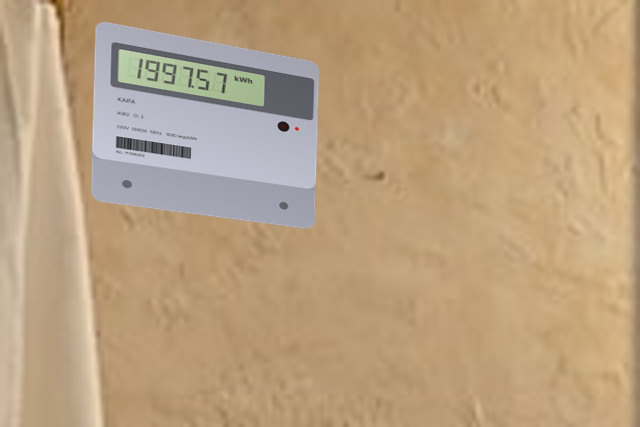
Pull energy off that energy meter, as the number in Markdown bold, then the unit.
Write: **1997.57** kWh
